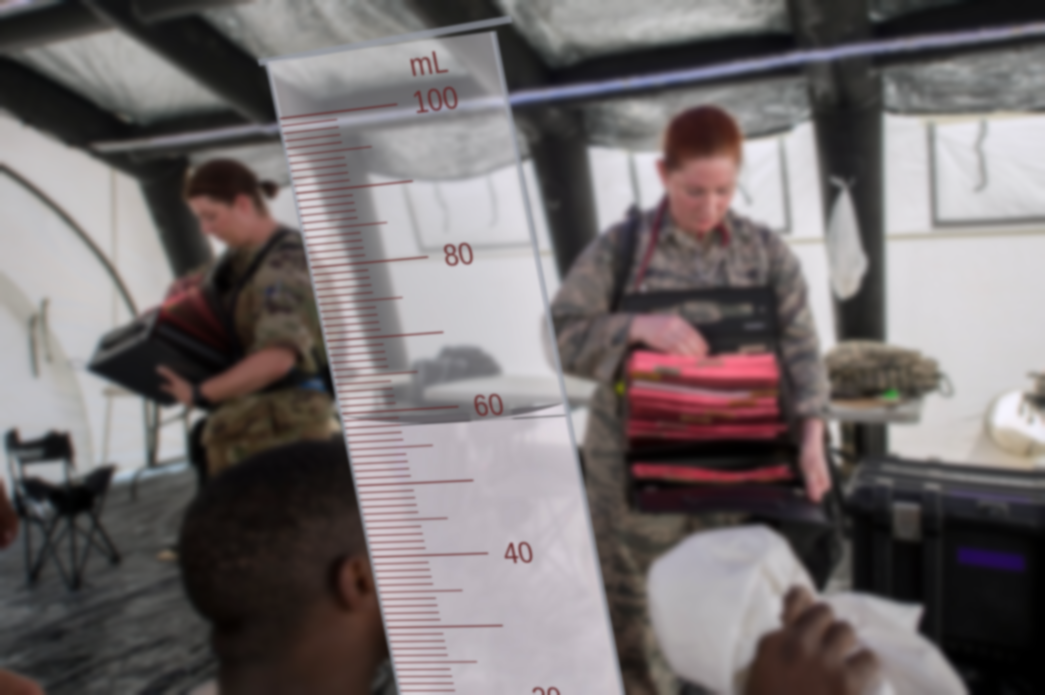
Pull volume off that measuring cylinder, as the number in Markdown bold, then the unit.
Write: **58** mL
